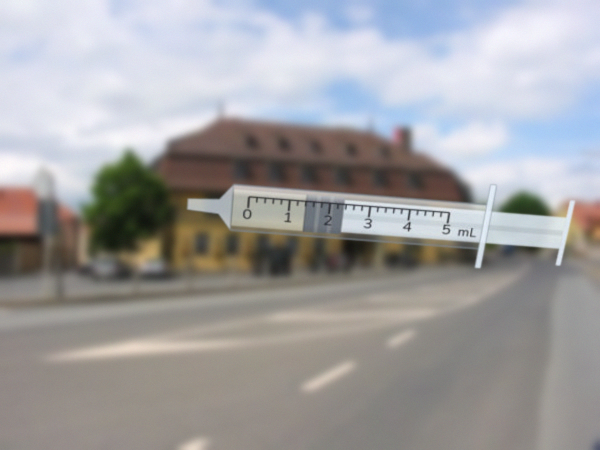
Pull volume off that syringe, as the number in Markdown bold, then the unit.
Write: **1.4** mL
